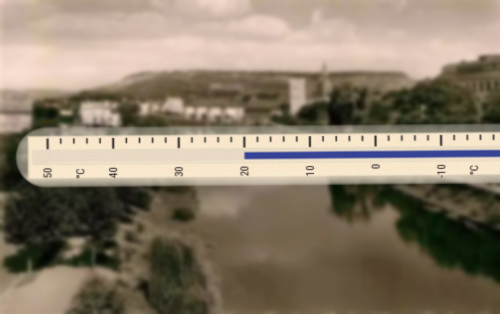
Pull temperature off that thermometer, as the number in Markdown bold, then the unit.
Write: **20** °C
